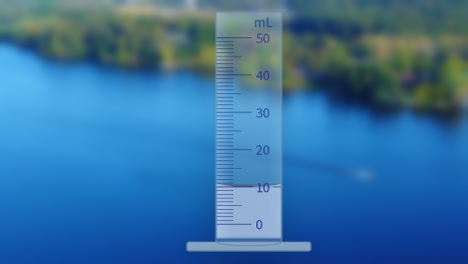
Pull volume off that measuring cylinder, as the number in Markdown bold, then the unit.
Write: **10** mL
